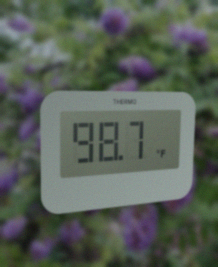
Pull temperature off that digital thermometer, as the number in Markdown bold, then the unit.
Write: **98.7** °F
